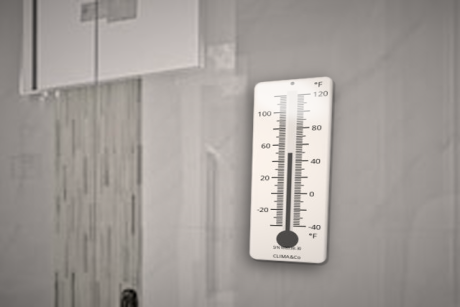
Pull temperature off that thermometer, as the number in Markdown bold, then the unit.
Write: **50** °F
